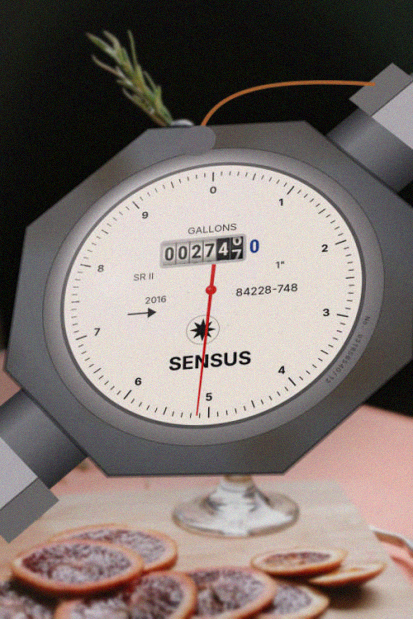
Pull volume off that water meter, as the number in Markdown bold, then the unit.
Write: **27465.1** gal
